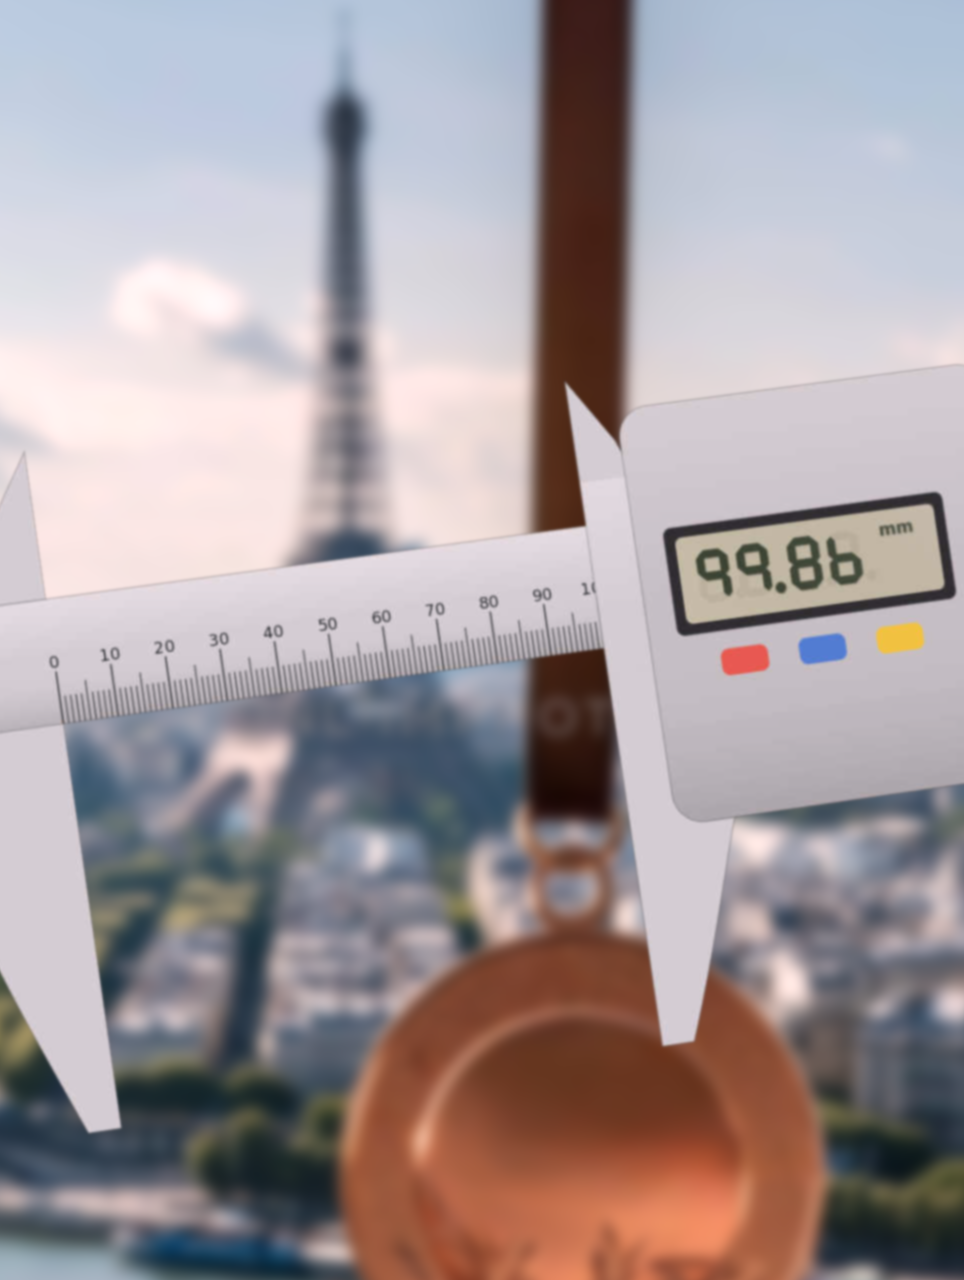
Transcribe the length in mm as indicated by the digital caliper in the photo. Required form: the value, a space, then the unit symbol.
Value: 99.86 mm
